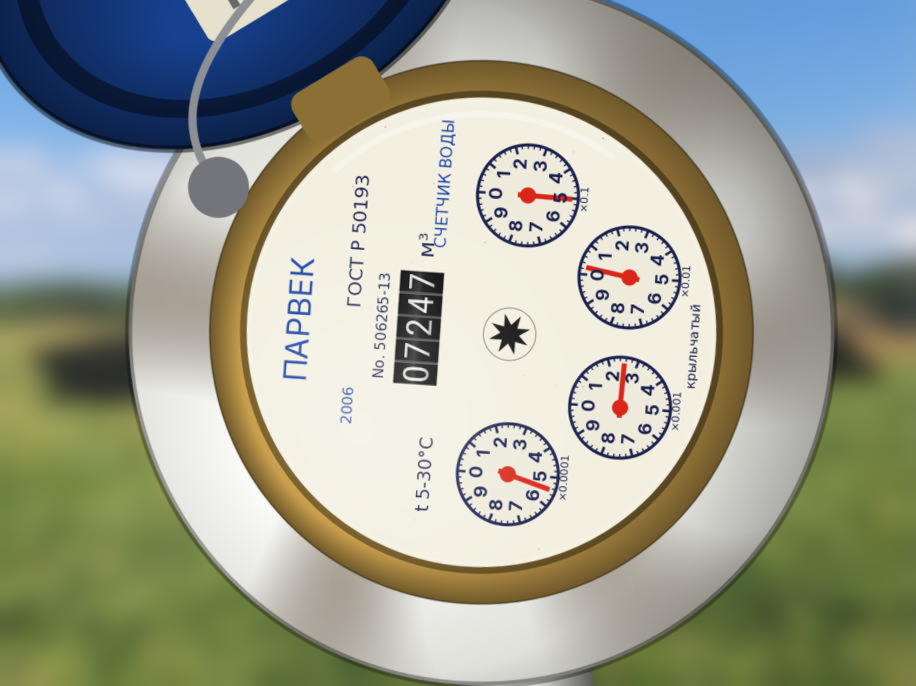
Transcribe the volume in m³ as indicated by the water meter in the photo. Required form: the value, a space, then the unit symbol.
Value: 7247.5025 m³
